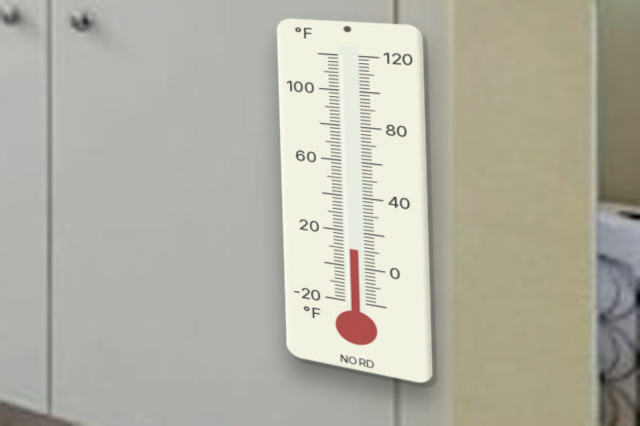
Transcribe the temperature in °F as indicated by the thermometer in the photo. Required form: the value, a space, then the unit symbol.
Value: 10 °F
